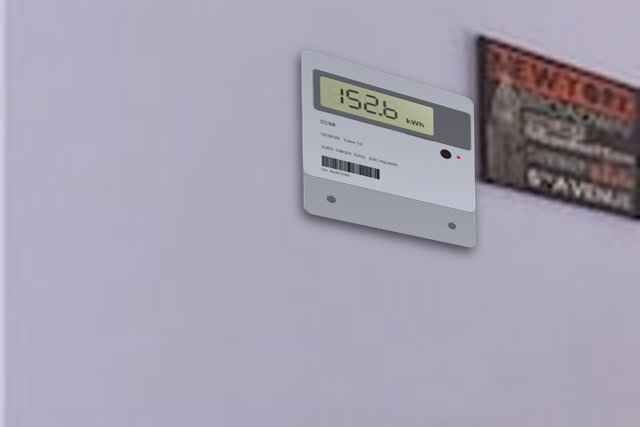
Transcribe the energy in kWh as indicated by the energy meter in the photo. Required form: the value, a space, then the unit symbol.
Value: 152.6 kWh
